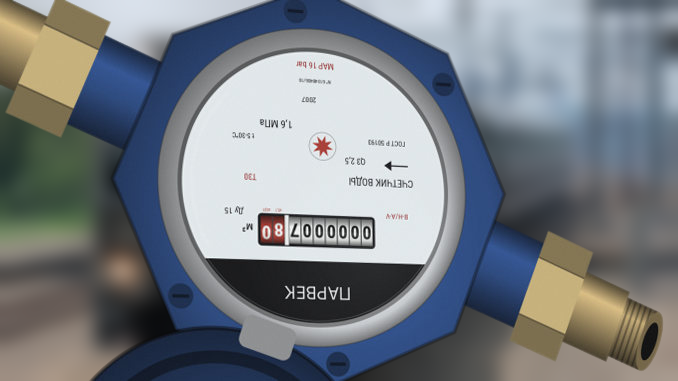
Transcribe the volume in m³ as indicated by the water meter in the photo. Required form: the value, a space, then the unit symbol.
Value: 7.80 m³
